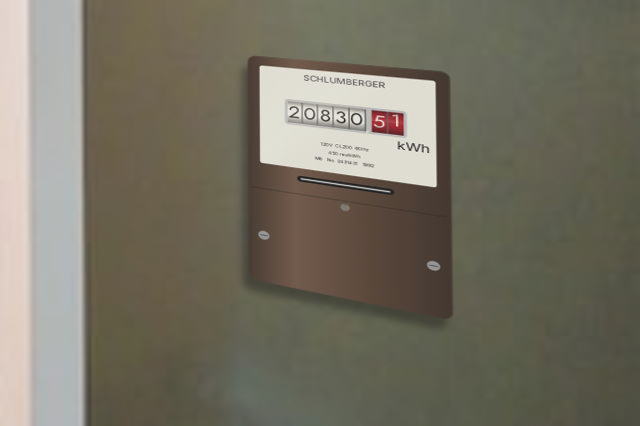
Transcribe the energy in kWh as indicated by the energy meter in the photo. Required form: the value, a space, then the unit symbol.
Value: 20830.51 kWh
